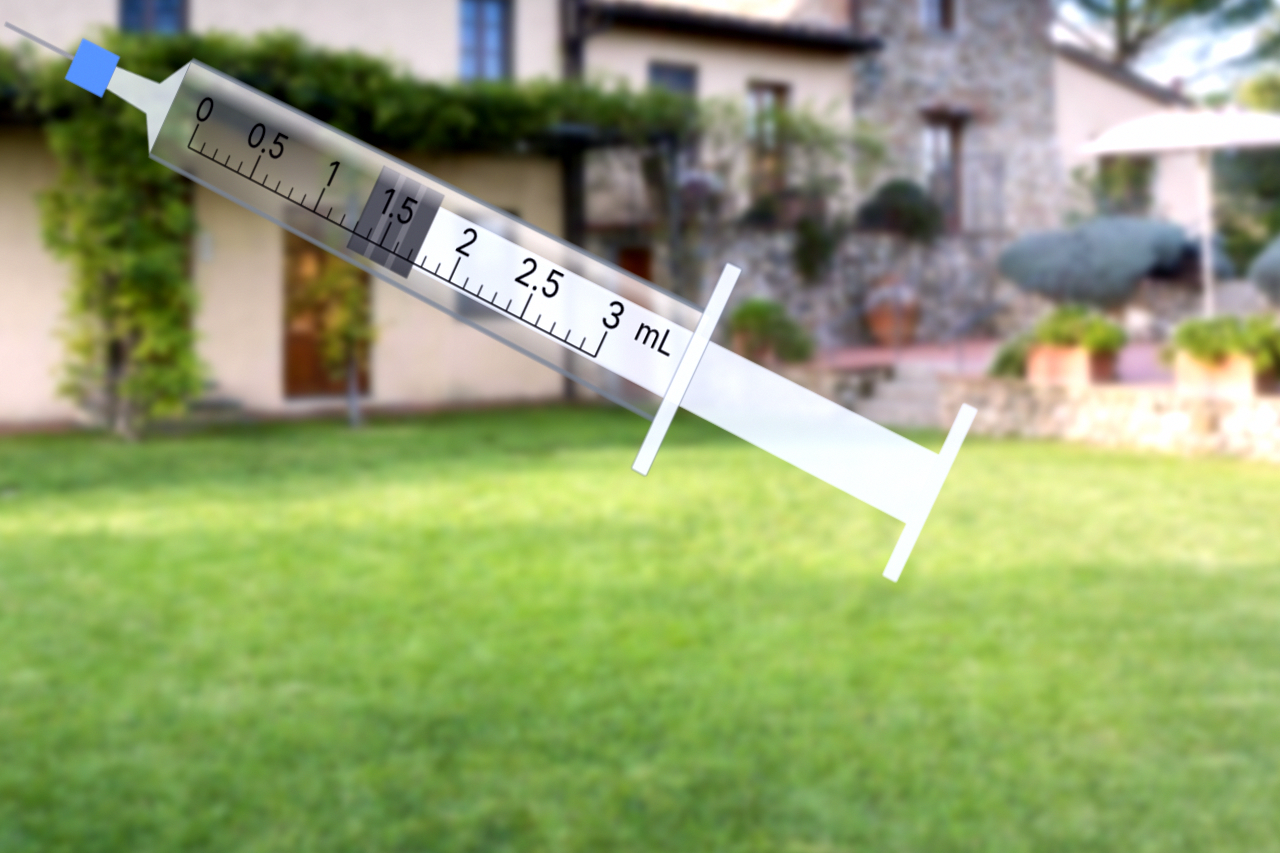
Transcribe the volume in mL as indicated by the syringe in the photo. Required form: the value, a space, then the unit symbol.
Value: 1.3 mL
